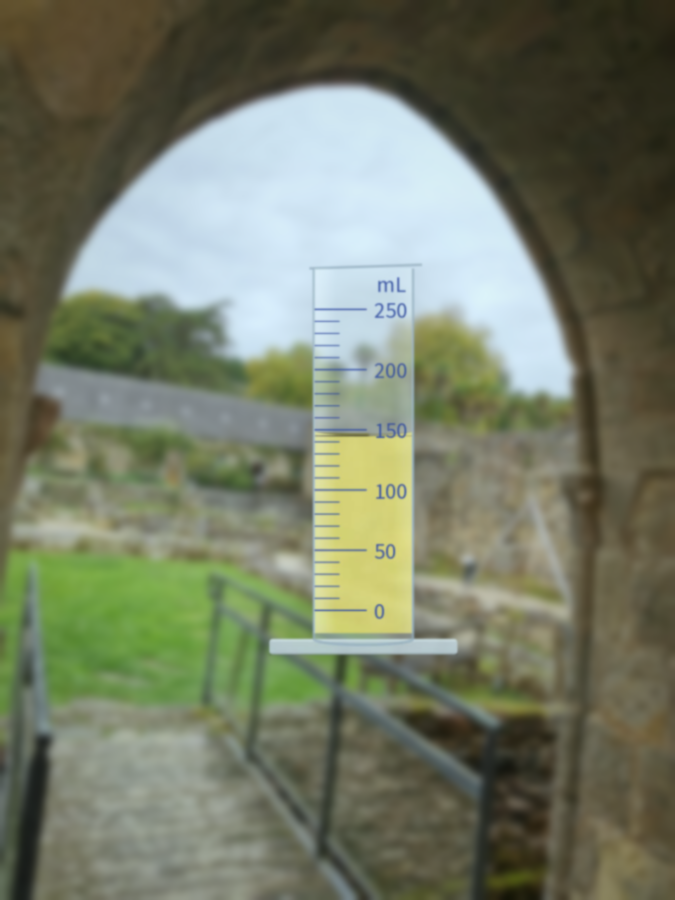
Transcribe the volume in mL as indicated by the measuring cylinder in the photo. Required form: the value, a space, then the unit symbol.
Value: 145 mL
